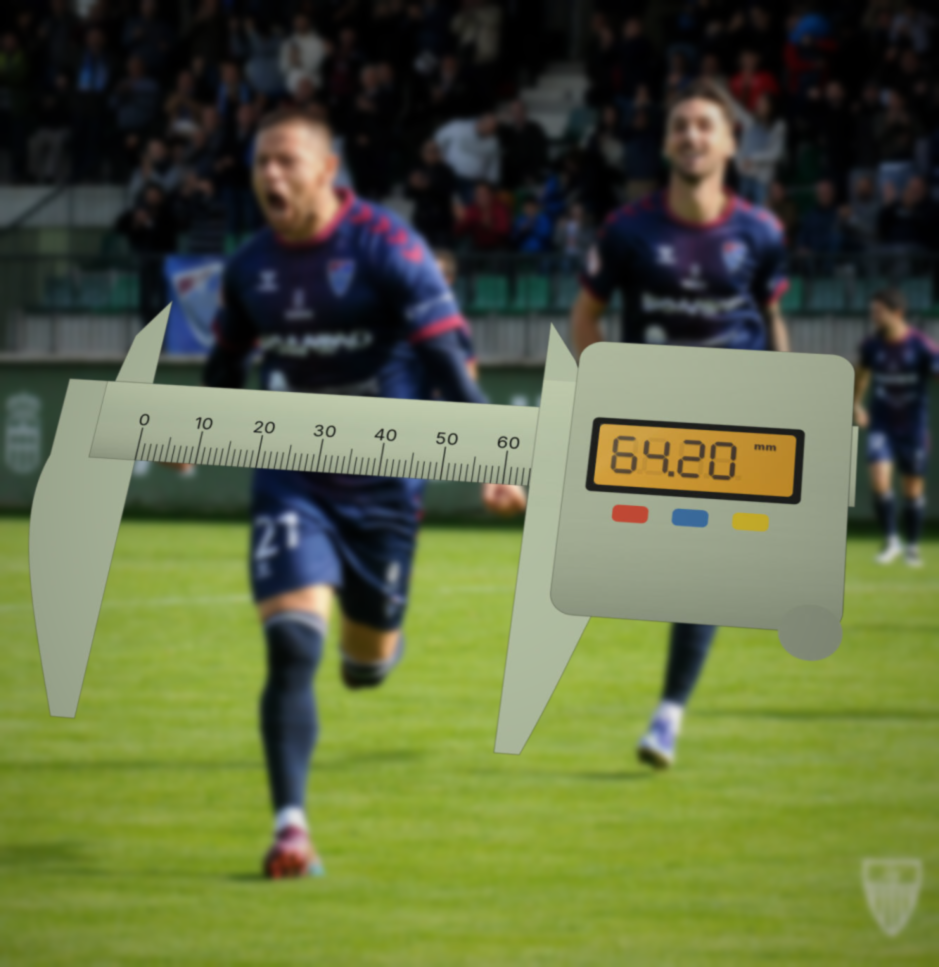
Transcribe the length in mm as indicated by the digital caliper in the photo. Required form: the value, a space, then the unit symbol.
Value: 64.20 mm
